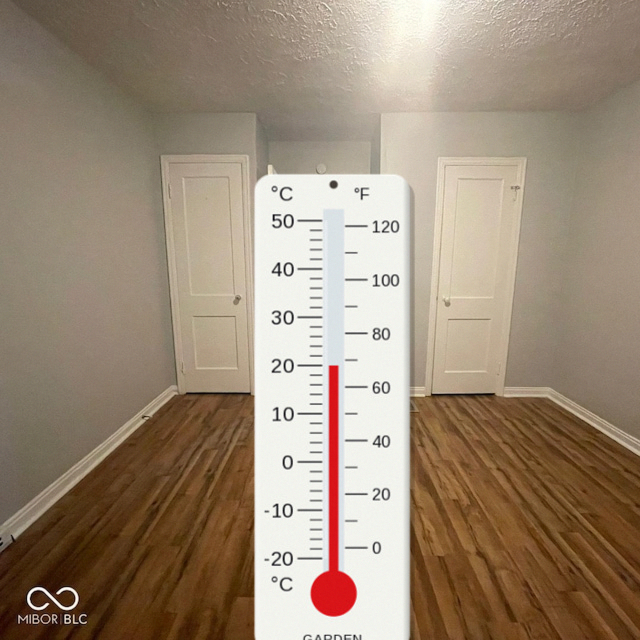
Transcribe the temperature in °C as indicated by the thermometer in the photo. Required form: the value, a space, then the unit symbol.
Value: 20 °C
